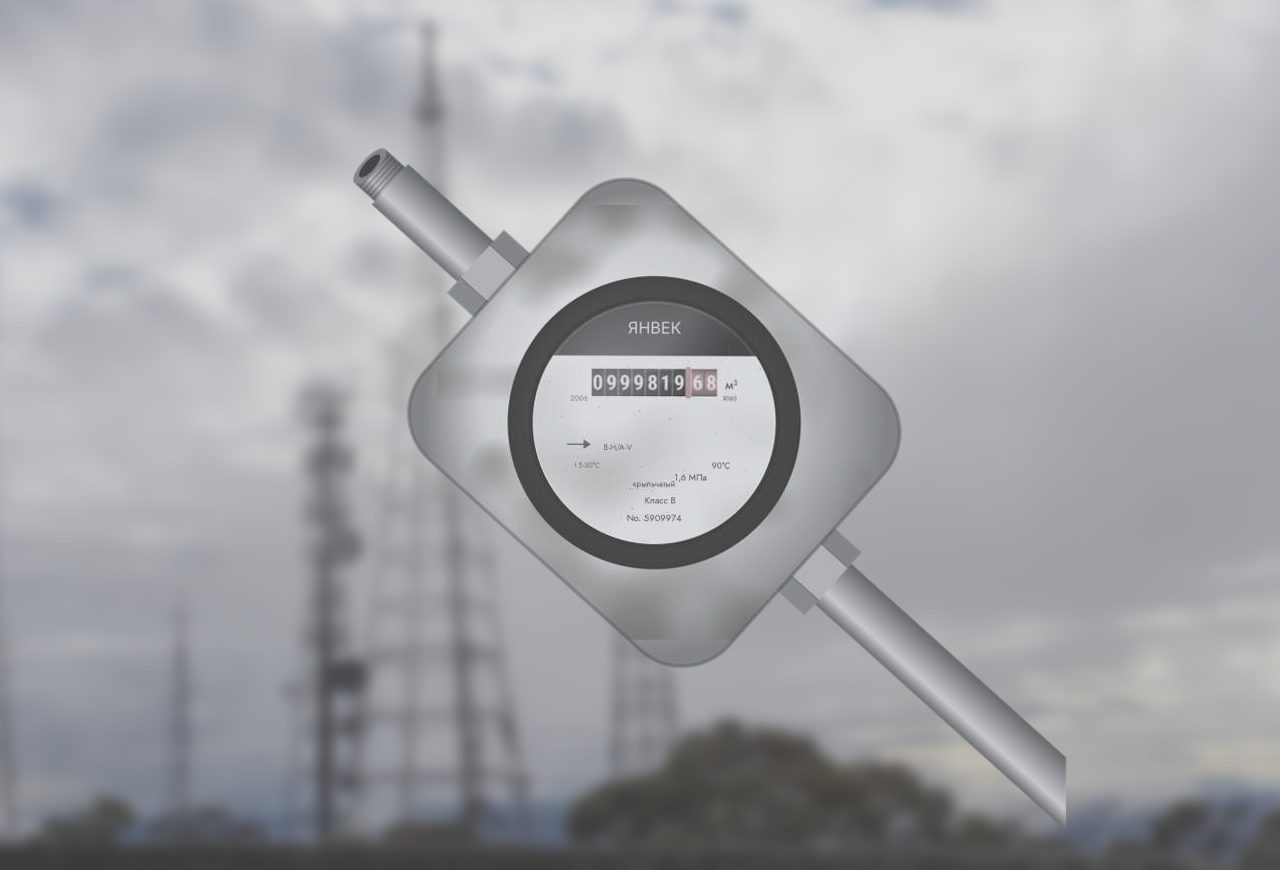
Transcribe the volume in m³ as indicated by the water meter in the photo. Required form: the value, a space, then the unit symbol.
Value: 999819.68 m³
